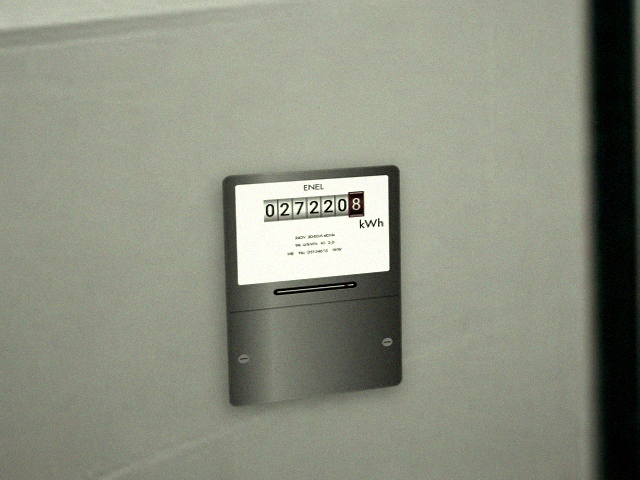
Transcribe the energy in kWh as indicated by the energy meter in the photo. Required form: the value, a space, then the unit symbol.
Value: 27220.8 kWh
